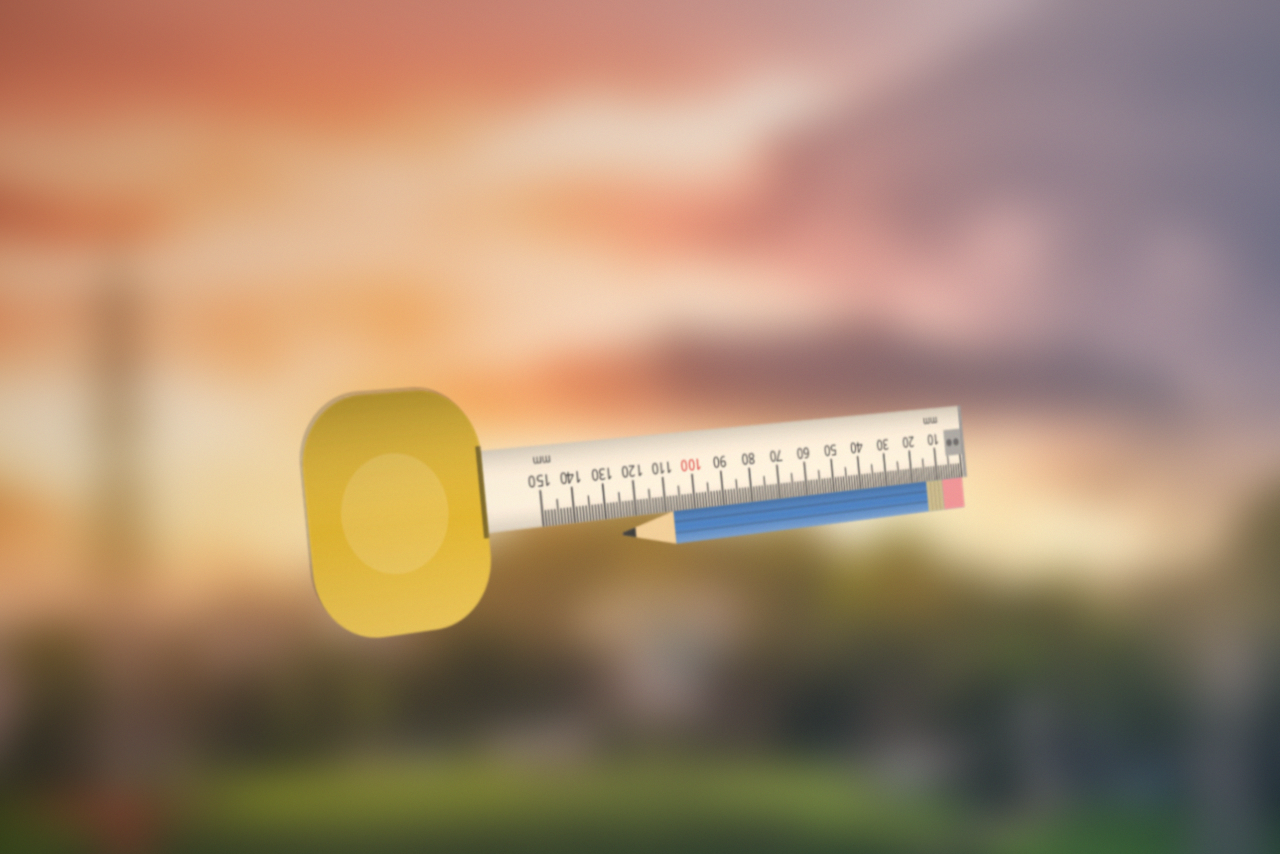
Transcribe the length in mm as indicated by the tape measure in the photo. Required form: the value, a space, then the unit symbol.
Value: 125 mm
